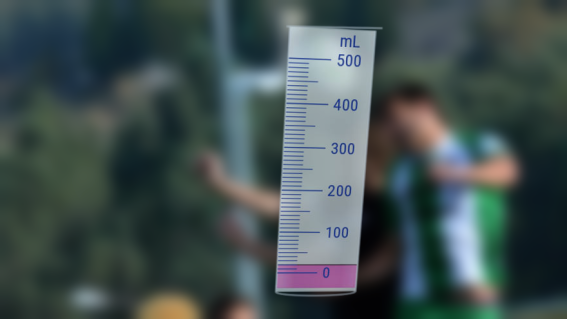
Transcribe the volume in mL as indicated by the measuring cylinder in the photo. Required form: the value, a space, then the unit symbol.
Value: 20 mL
